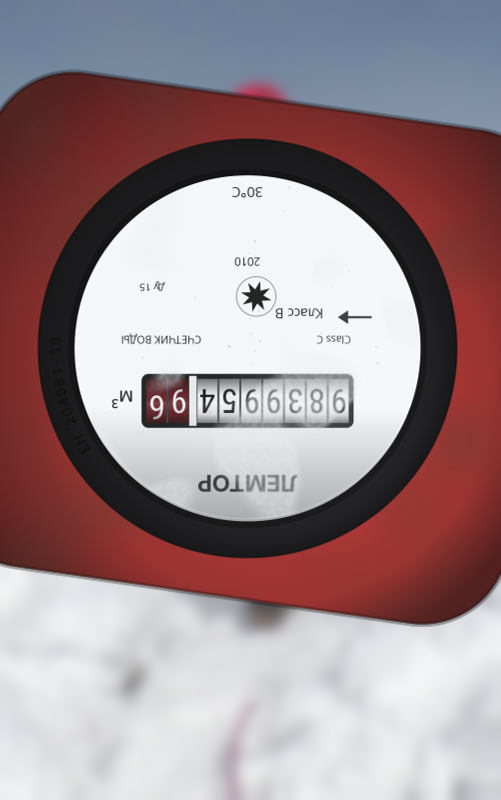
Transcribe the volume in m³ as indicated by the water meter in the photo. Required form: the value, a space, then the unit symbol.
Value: 9839954.96 m³
